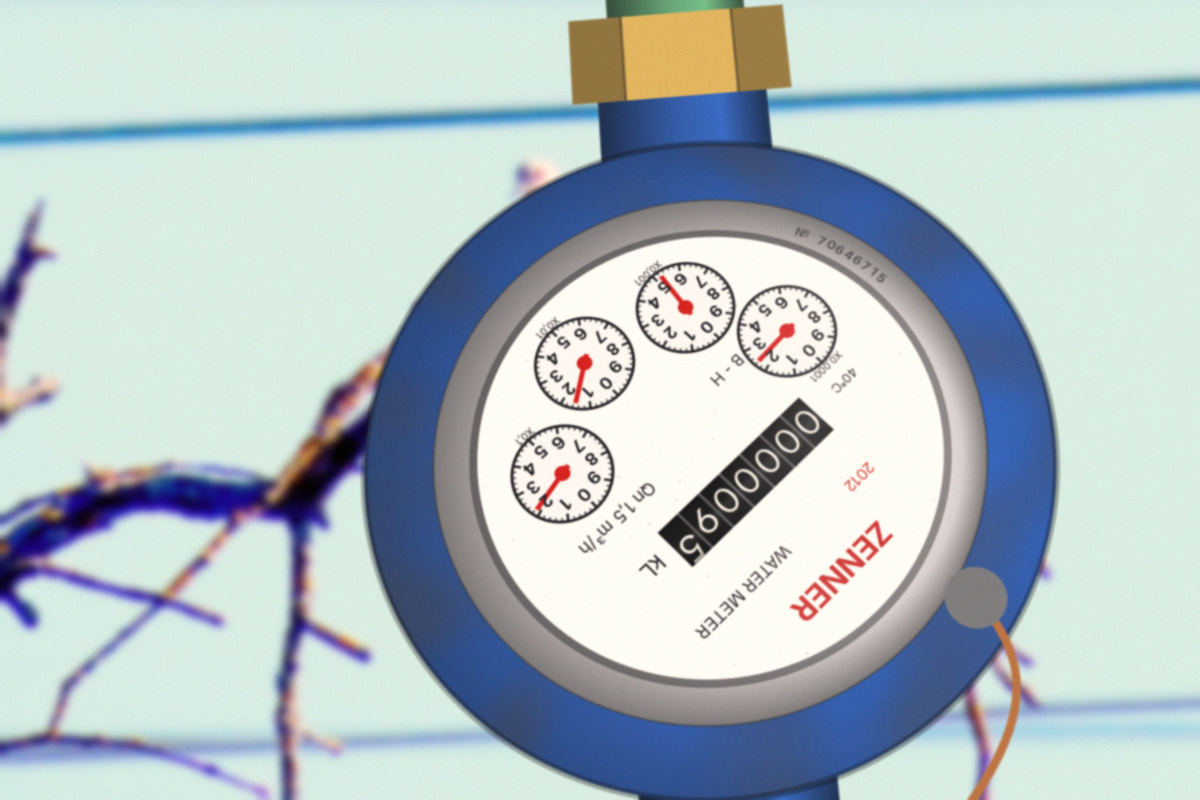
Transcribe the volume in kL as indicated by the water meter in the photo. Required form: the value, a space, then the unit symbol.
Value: 95.2152 kL
